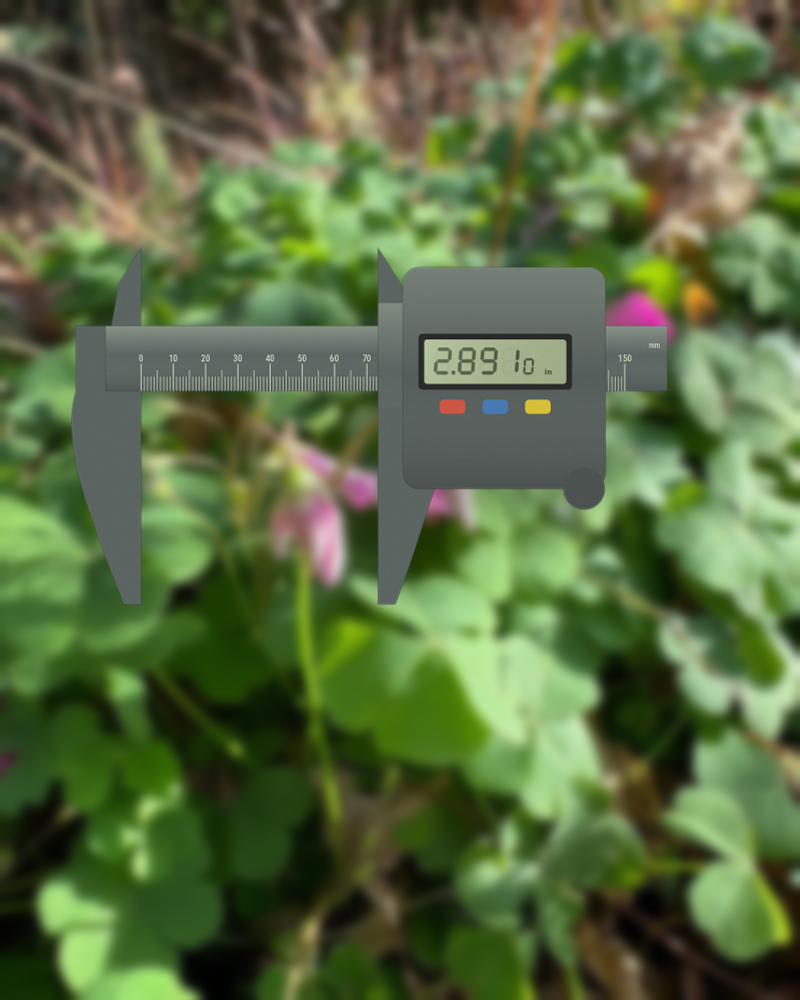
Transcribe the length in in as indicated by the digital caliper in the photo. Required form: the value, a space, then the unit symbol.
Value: 2.8910 in
